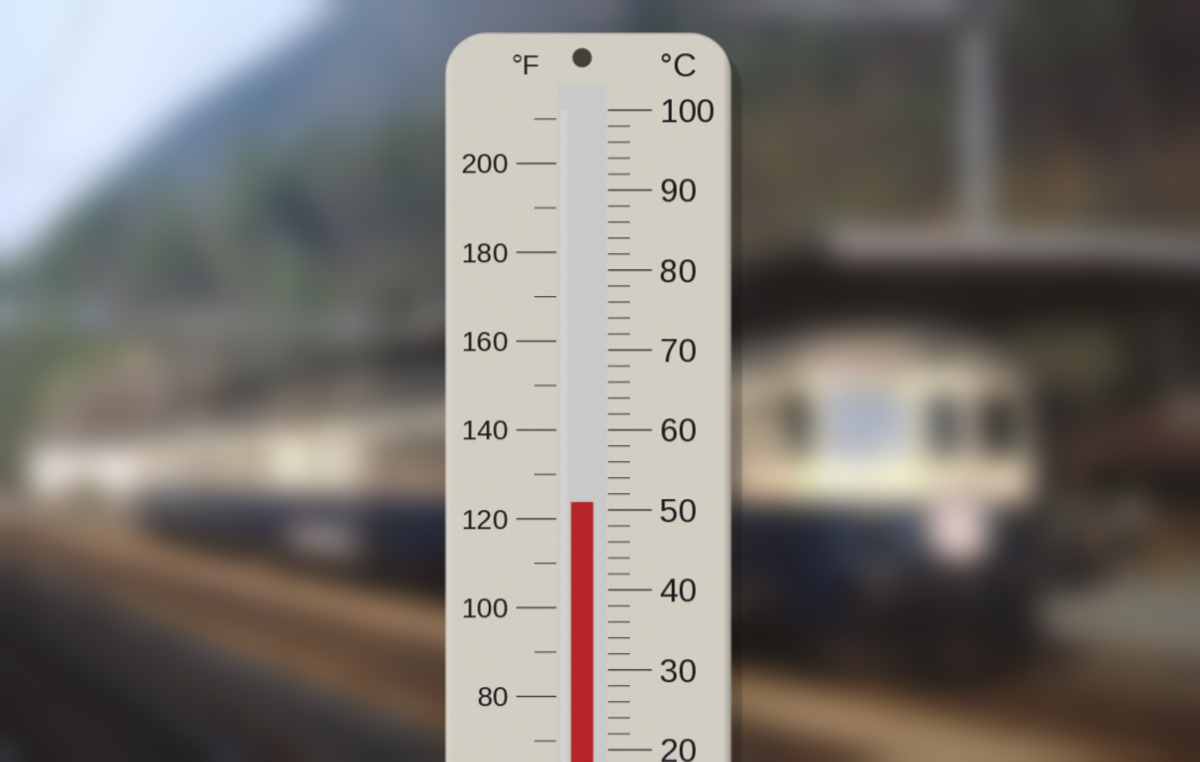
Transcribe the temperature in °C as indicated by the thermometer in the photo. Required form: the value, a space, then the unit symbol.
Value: 51 °C
